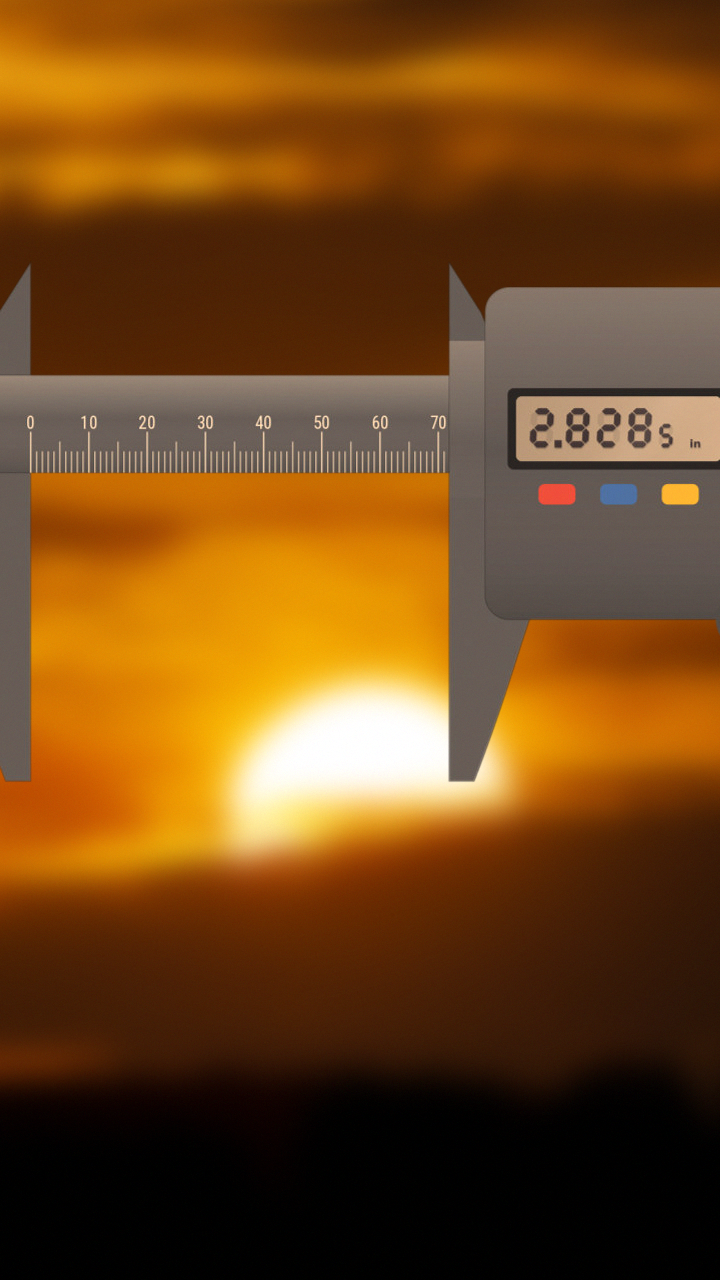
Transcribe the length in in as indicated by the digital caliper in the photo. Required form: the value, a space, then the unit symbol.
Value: 2.8285 in
